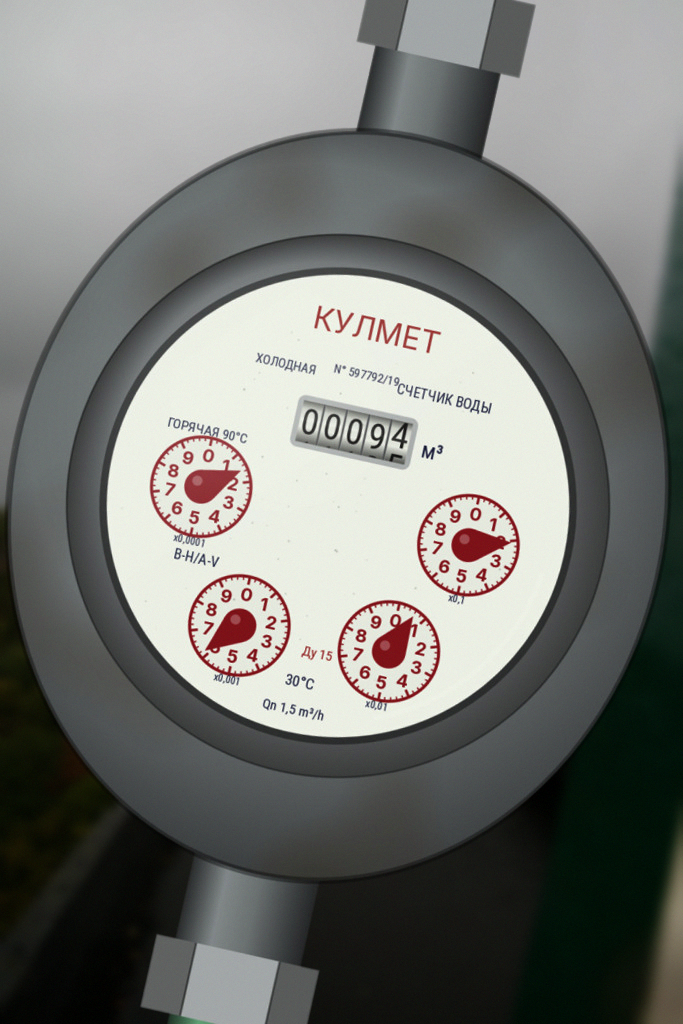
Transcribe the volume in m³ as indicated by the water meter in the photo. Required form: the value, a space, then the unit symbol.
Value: 94.2061 m³
